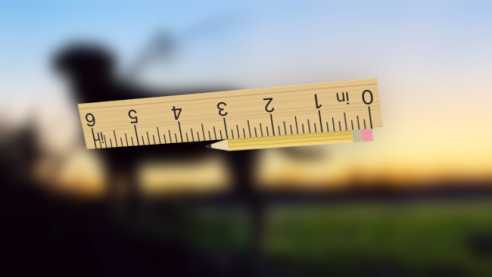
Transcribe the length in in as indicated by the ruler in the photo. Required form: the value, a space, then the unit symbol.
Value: 3.5 in
